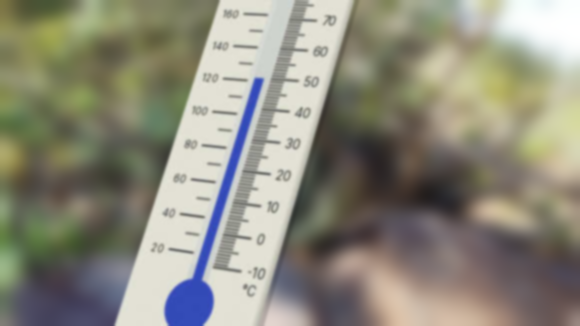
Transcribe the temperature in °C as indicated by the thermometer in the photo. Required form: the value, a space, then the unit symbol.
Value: 50 °C
